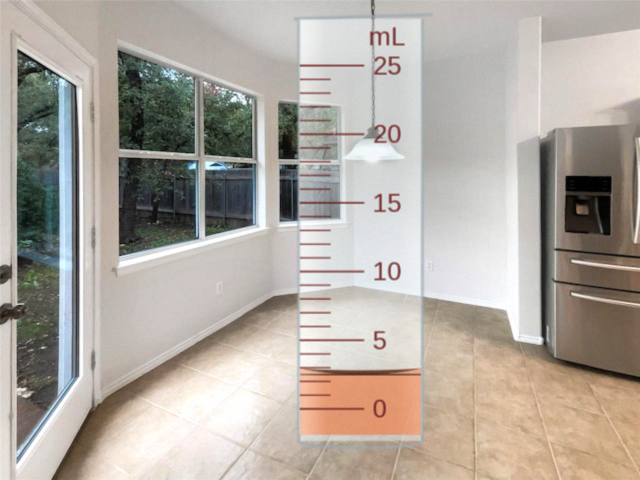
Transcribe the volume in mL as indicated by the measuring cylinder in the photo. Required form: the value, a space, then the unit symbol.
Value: 2.5 mL
